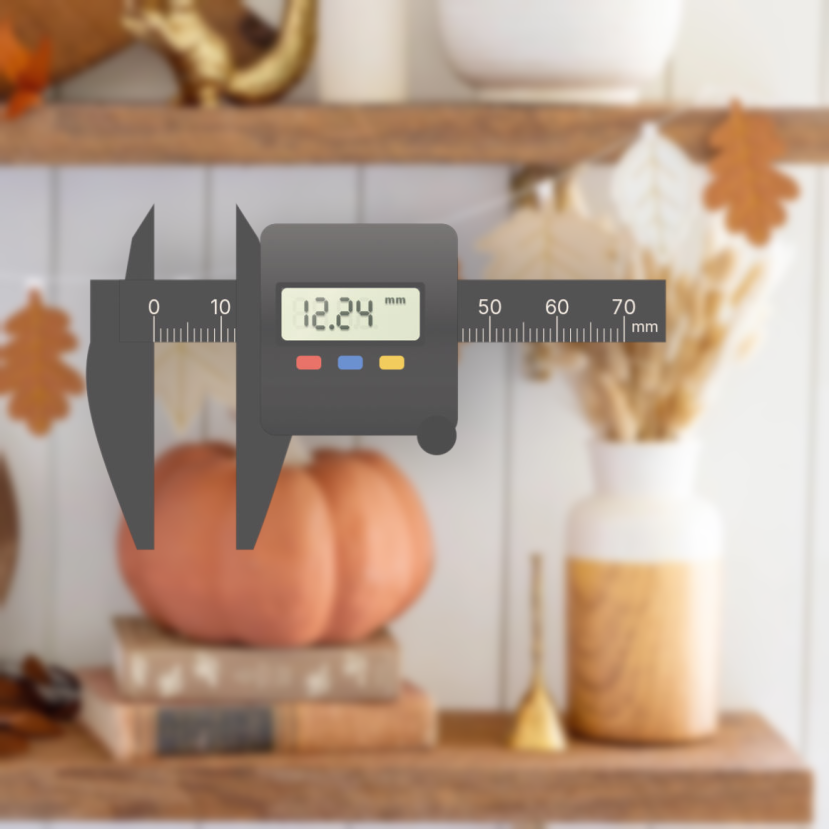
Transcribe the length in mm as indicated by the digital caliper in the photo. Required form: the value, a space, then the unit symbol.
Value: 12.24 mm
